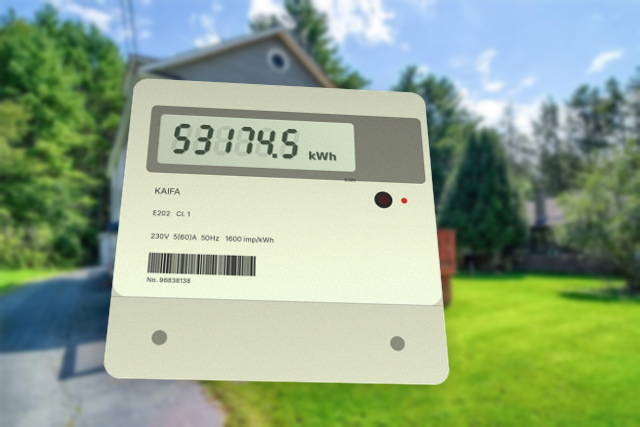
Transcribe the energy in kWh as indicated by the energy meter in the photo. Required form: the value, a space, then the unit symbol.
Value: 53174.5 kWh
